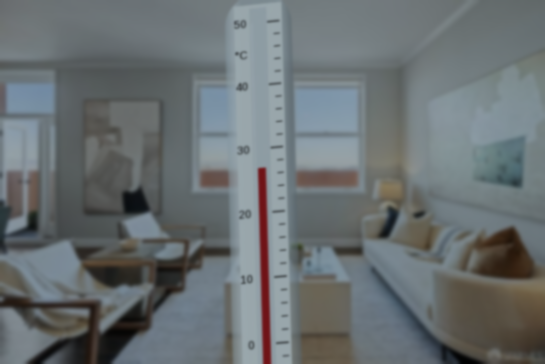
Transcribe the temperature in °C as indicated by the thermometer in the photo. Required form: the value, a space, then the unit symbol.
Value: 27 °C
